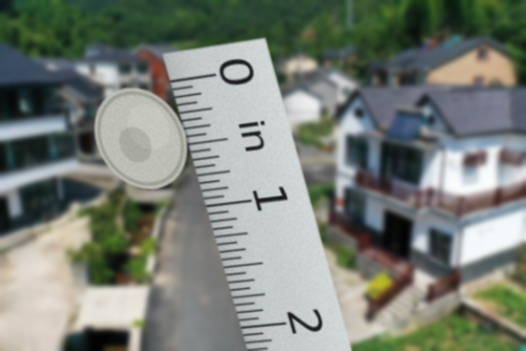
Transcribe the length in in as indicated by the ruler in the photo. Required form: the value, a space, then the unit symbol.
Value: 0.8125 in
